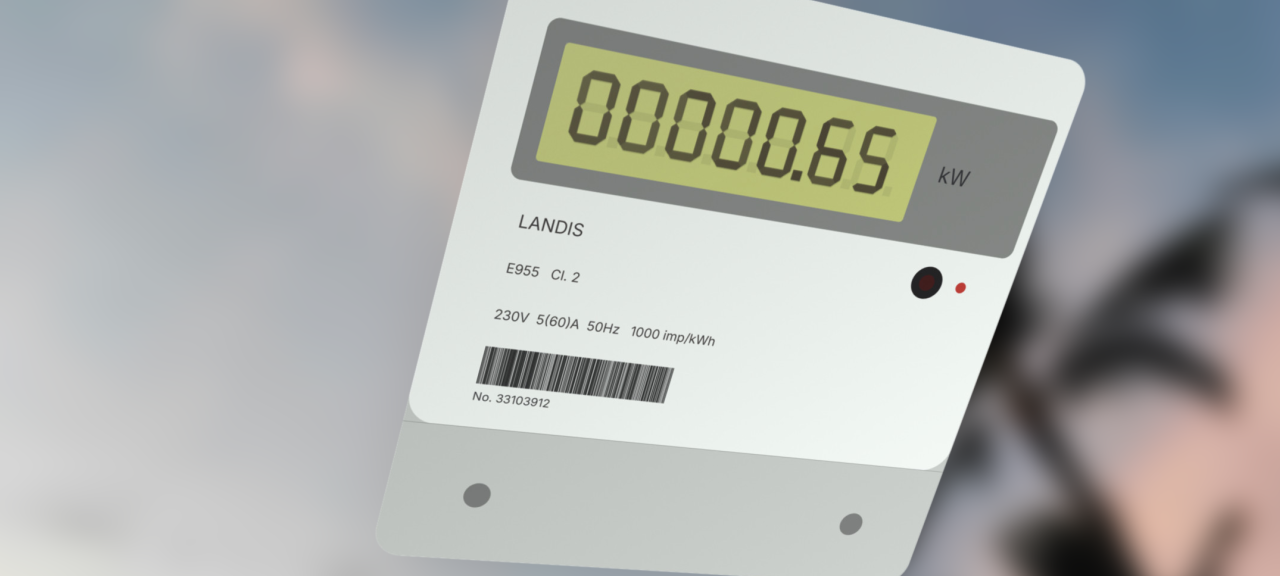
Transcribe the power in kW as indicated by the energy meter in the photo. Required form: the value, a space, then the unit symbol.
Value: 0.65 kW
